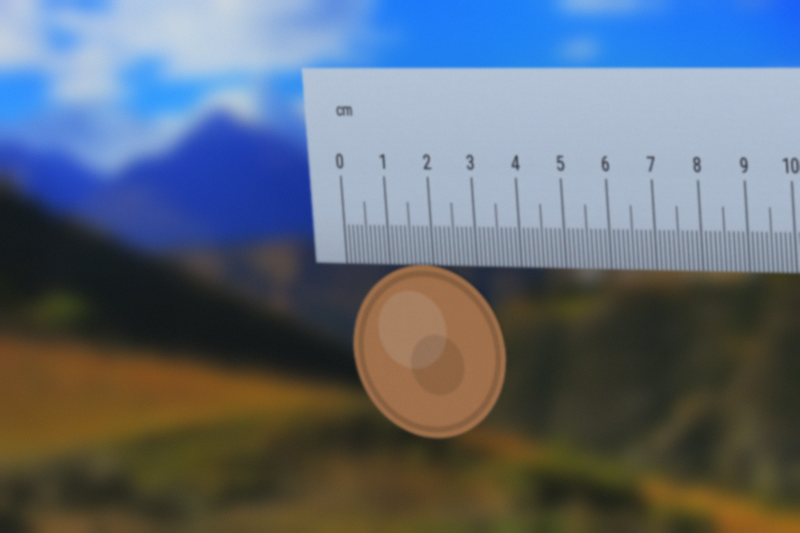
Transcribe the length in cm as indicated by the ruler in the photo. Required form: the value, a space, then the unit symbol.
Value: 3.5 cm
